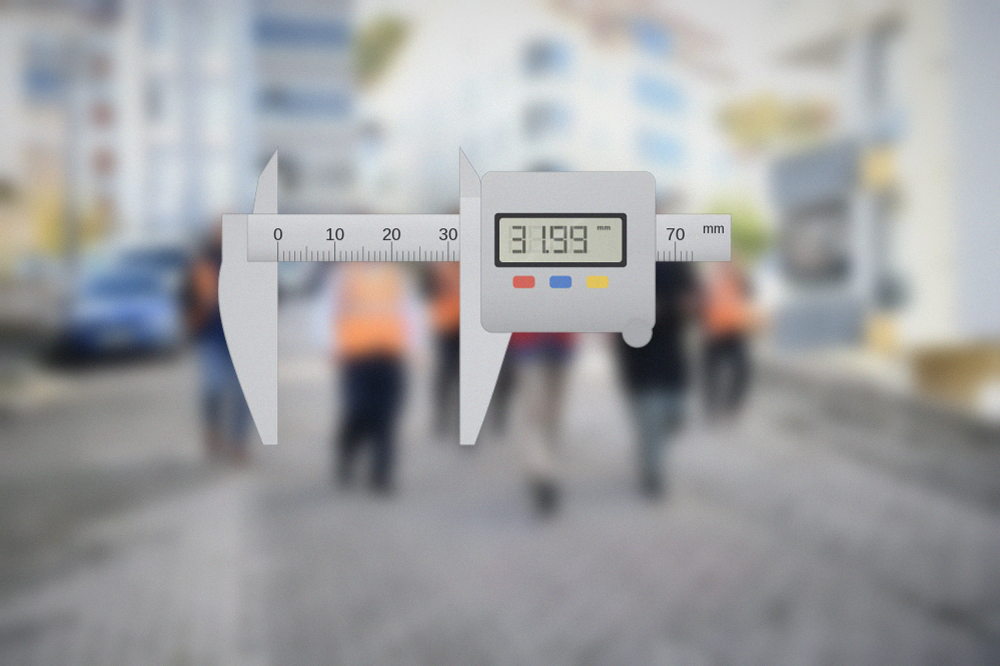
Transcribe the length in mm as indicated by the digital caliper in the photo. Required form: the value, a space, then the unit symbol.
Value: 31.99 mm
